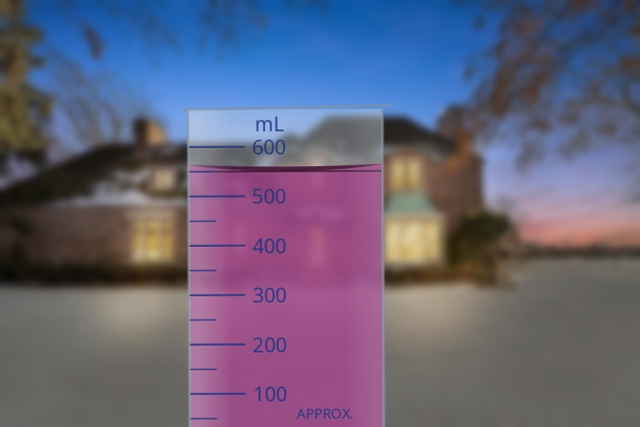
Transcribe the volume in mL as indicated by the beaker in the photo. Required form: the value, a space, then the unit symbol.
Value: 550 mL
